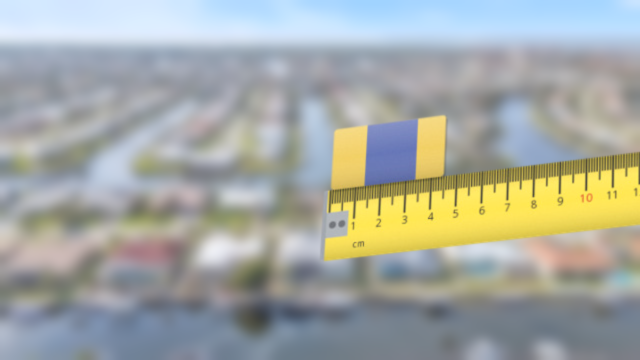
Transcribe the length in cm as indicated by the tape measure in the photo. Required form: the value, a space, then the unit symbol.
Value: 4.5 cm
